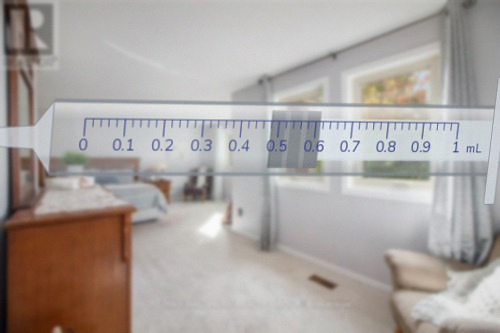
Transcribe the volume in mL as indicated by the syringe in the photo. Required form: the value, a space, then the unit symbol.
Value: 0.48 mL
